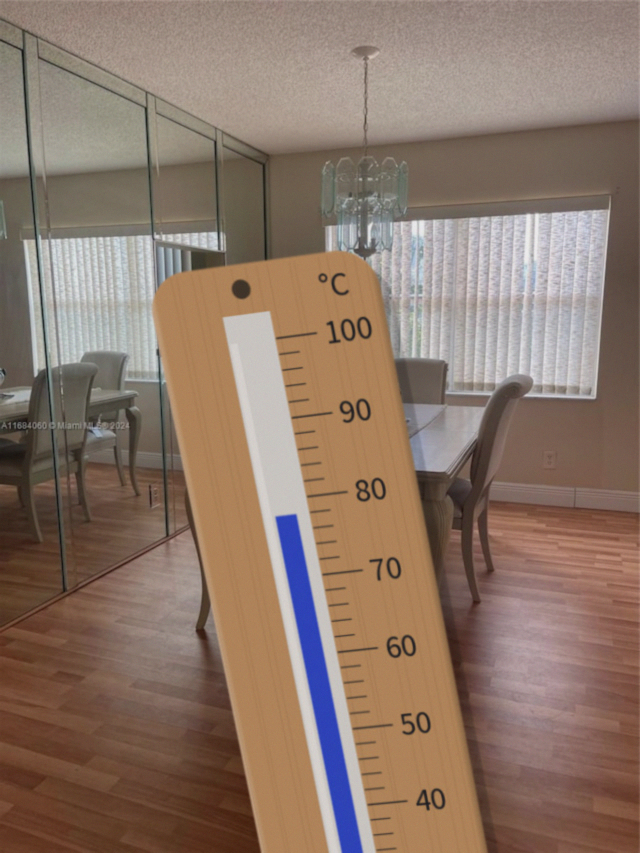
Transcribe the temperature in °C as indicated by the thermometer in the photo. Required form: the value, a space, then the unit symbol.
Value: 78 °C
